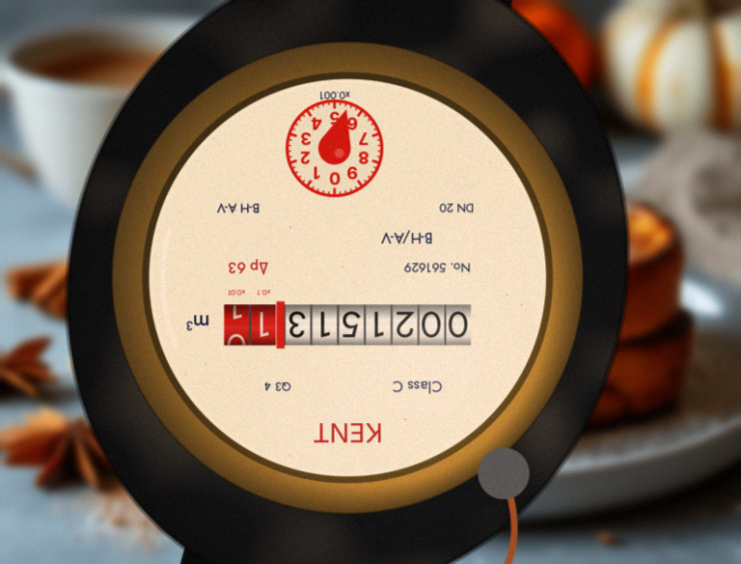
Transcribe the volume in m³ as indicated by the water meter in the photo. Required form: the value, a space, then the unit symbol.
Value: 21513.105 m³
